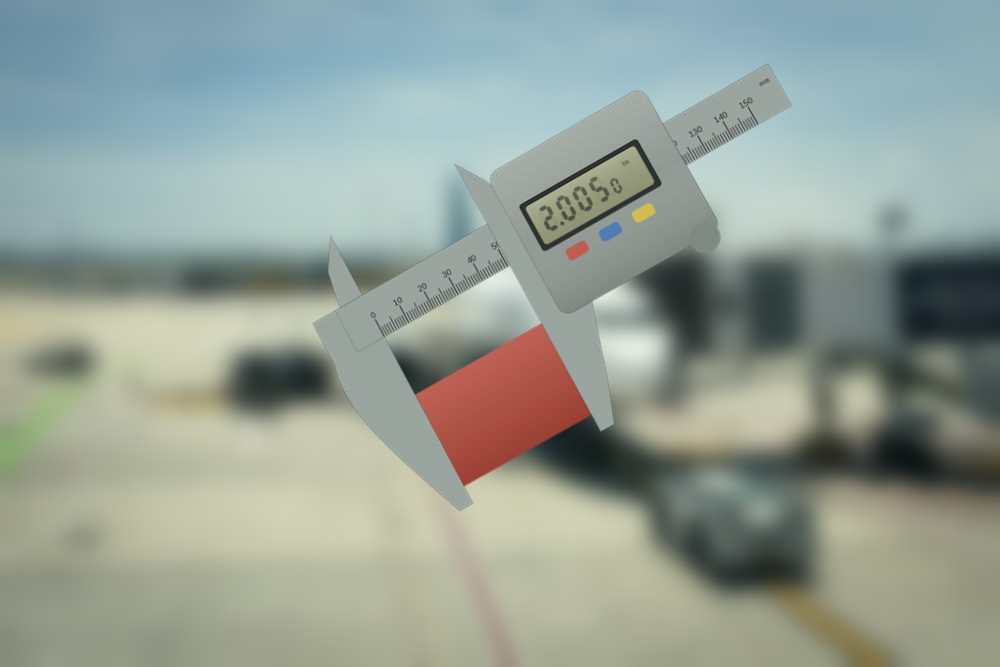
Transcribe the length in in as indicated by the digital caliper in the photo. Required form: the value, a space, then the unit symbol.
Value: 2.0050 in
